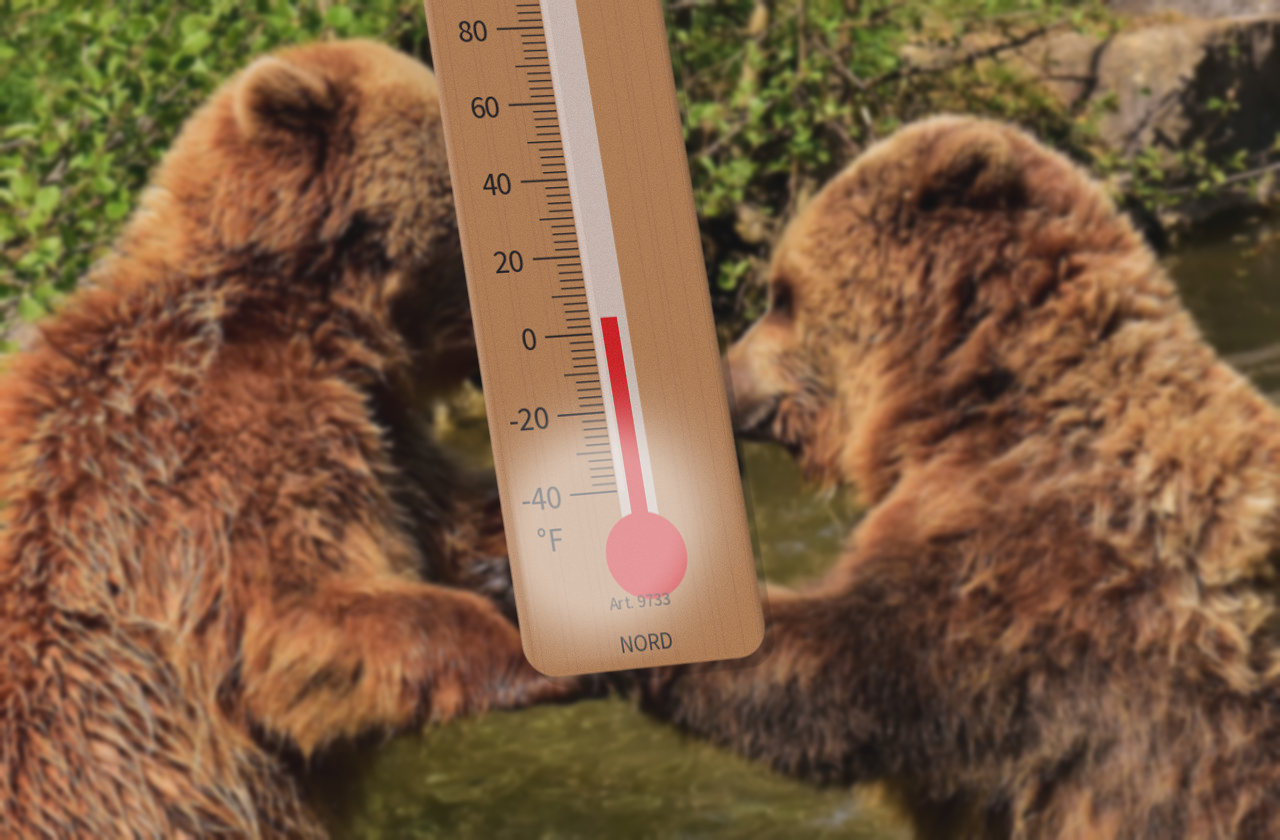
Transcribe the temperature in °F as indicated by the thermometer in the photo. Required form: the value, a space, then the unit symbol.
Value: 4 °F
